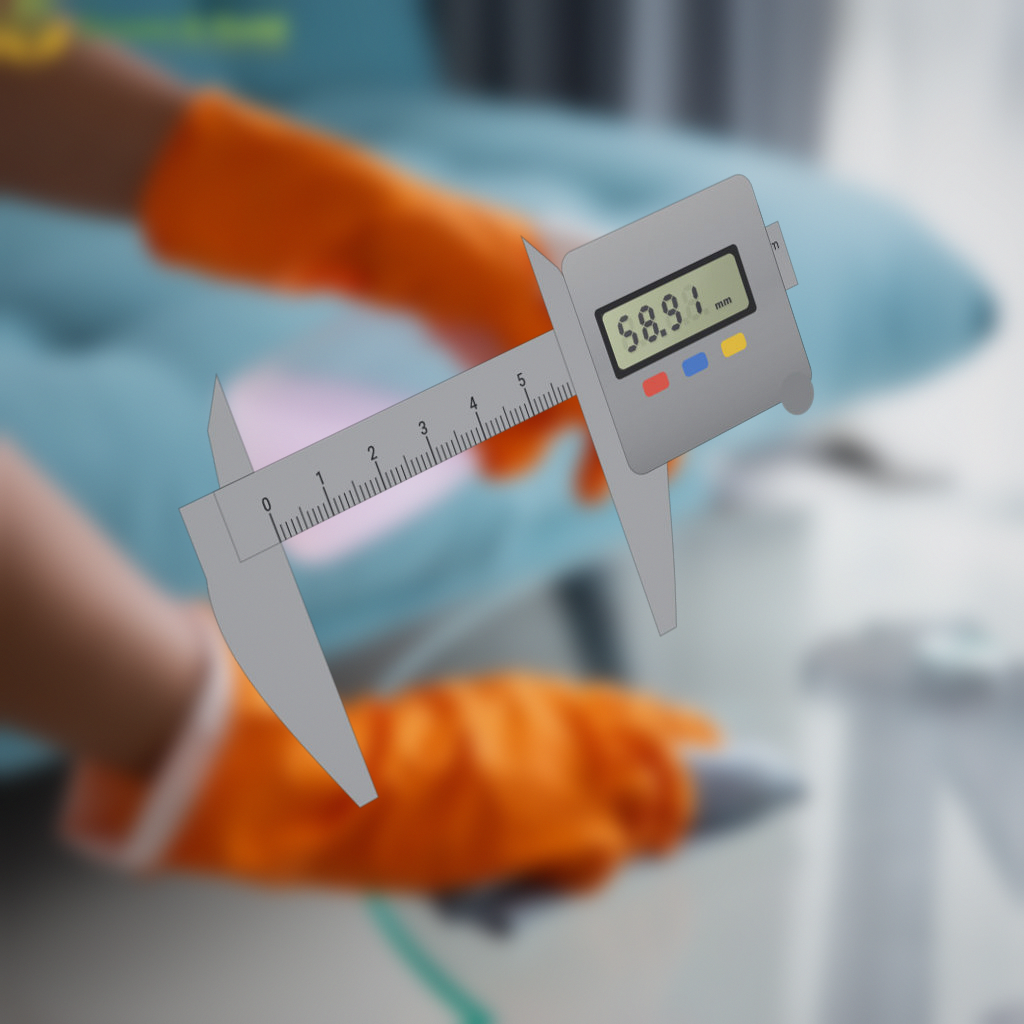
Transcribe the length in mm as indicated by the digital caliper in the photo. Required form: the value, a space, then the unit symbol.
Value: 58.91 mm
